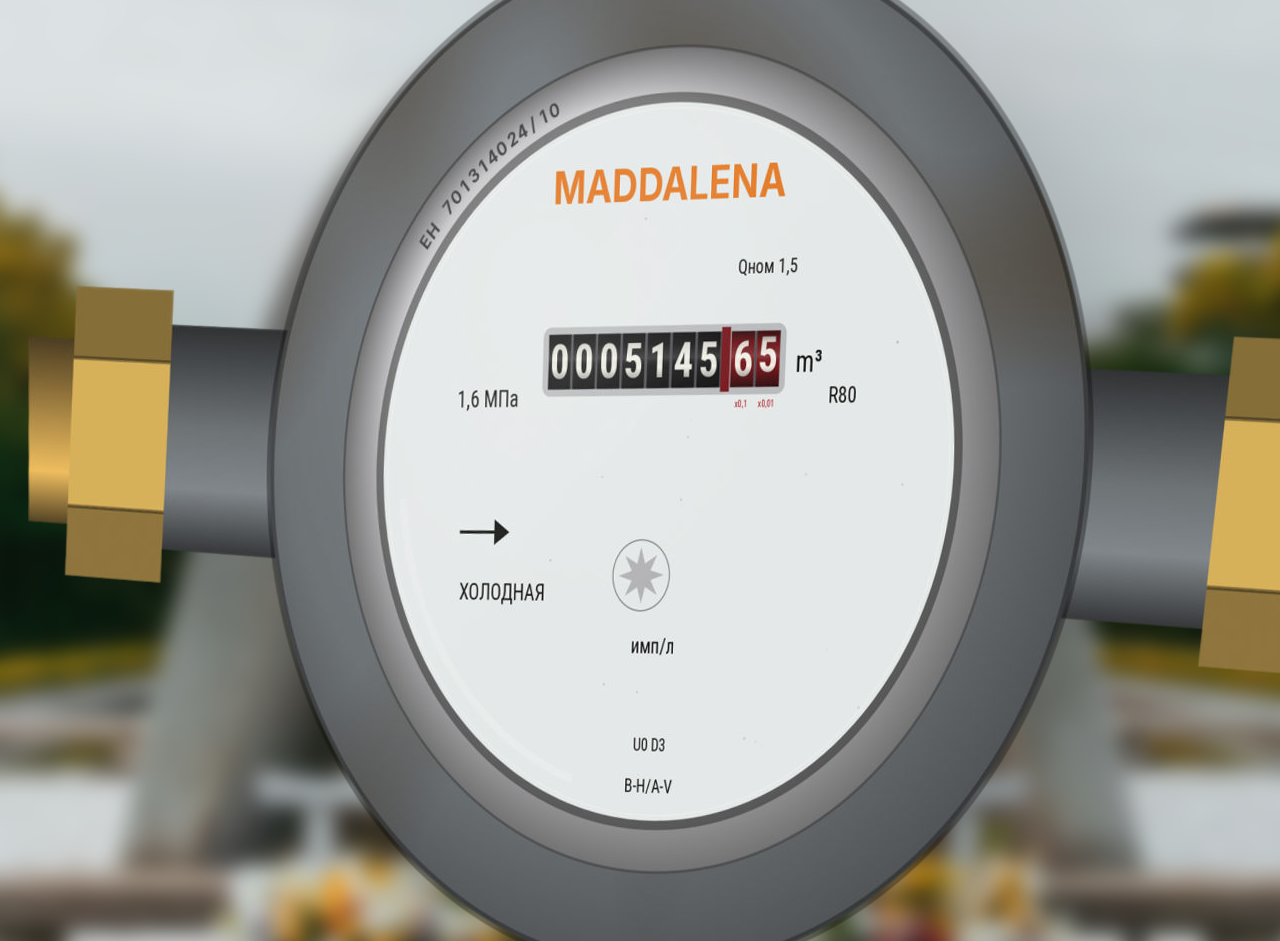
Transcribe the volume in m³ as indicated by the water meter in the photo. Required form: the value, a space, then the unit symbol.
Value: 5145.65 m³
